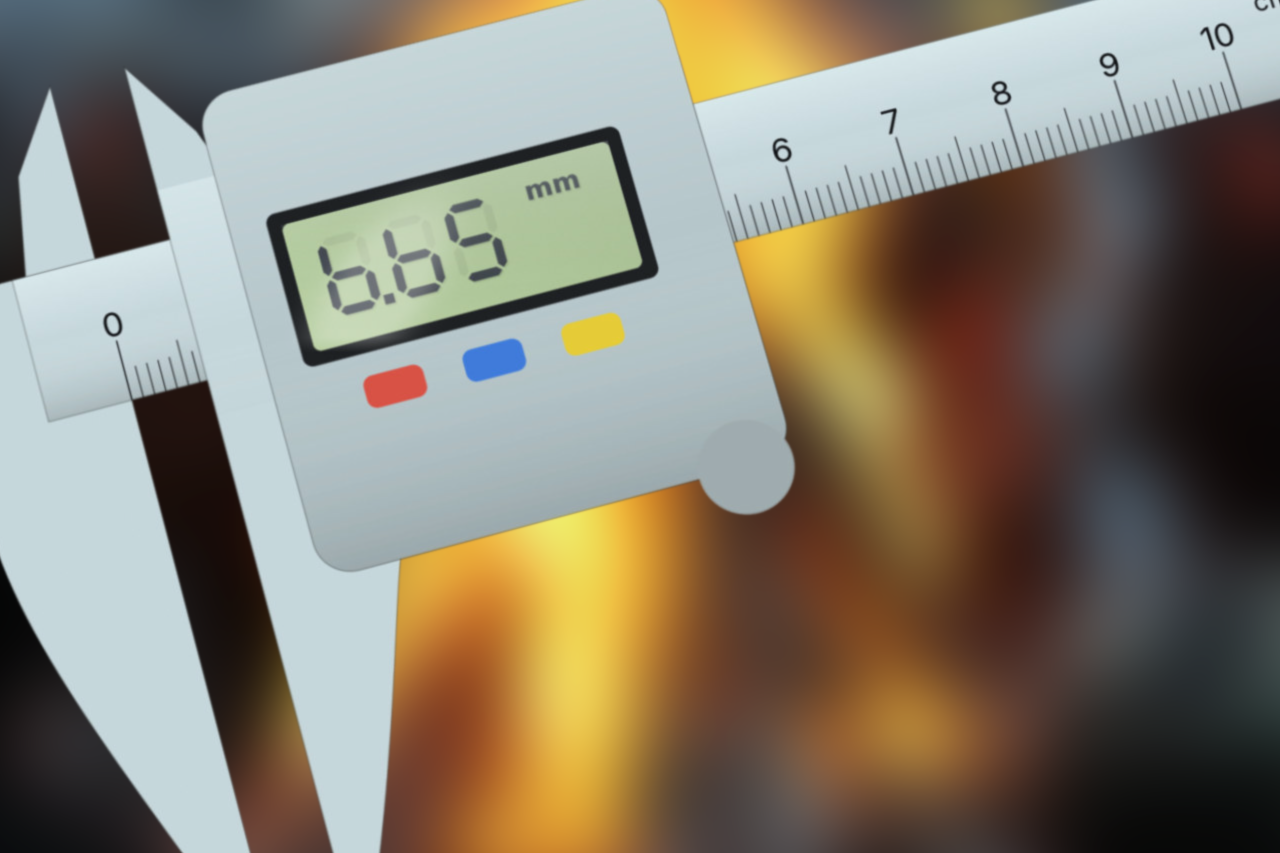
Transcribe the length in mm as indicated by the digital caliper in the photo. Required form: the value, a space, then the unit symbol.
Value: 6.65 mm
